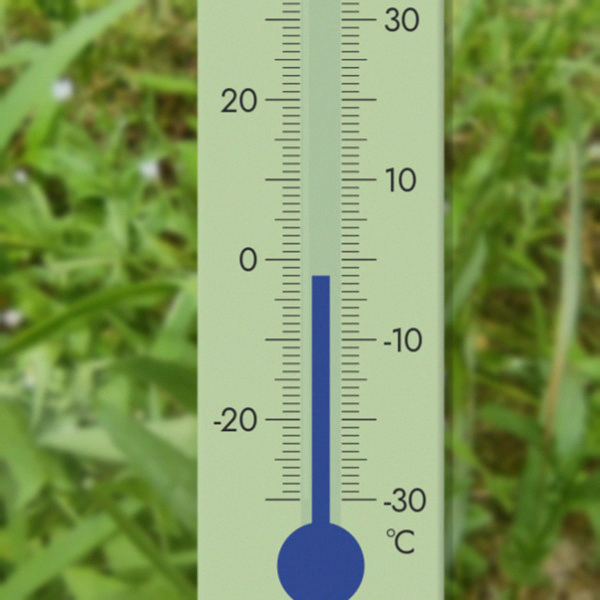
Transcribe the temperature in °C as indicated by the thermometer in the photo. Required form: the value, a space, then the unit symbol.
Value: -2 °C
